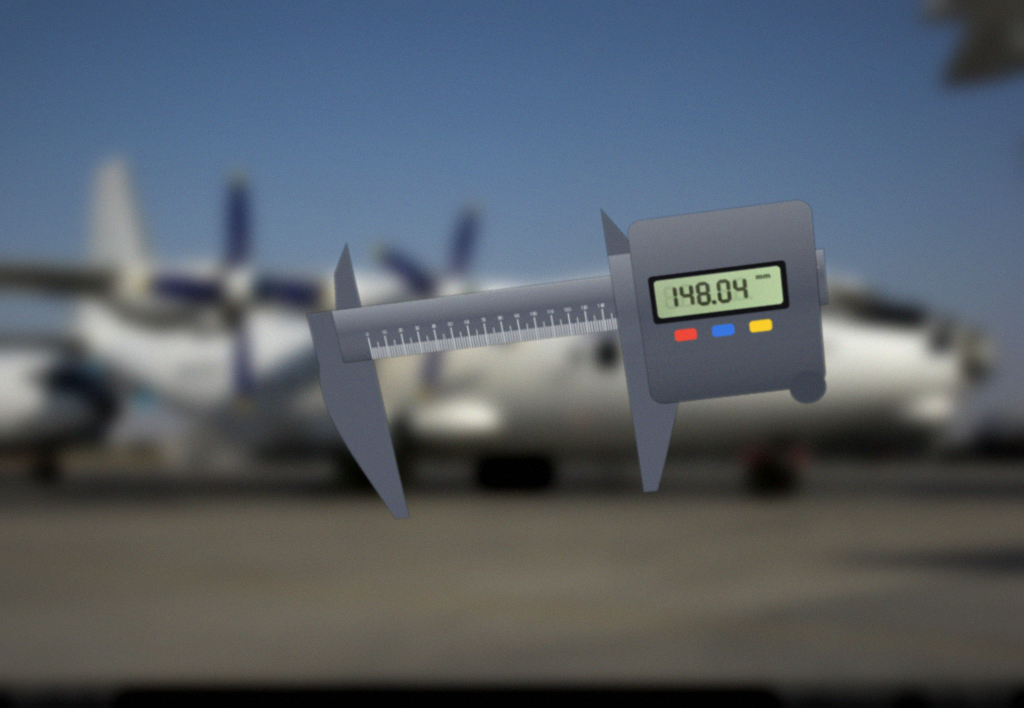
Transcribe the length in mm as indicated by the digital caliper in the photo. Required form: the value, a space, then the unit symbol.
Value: 148.04 mm
